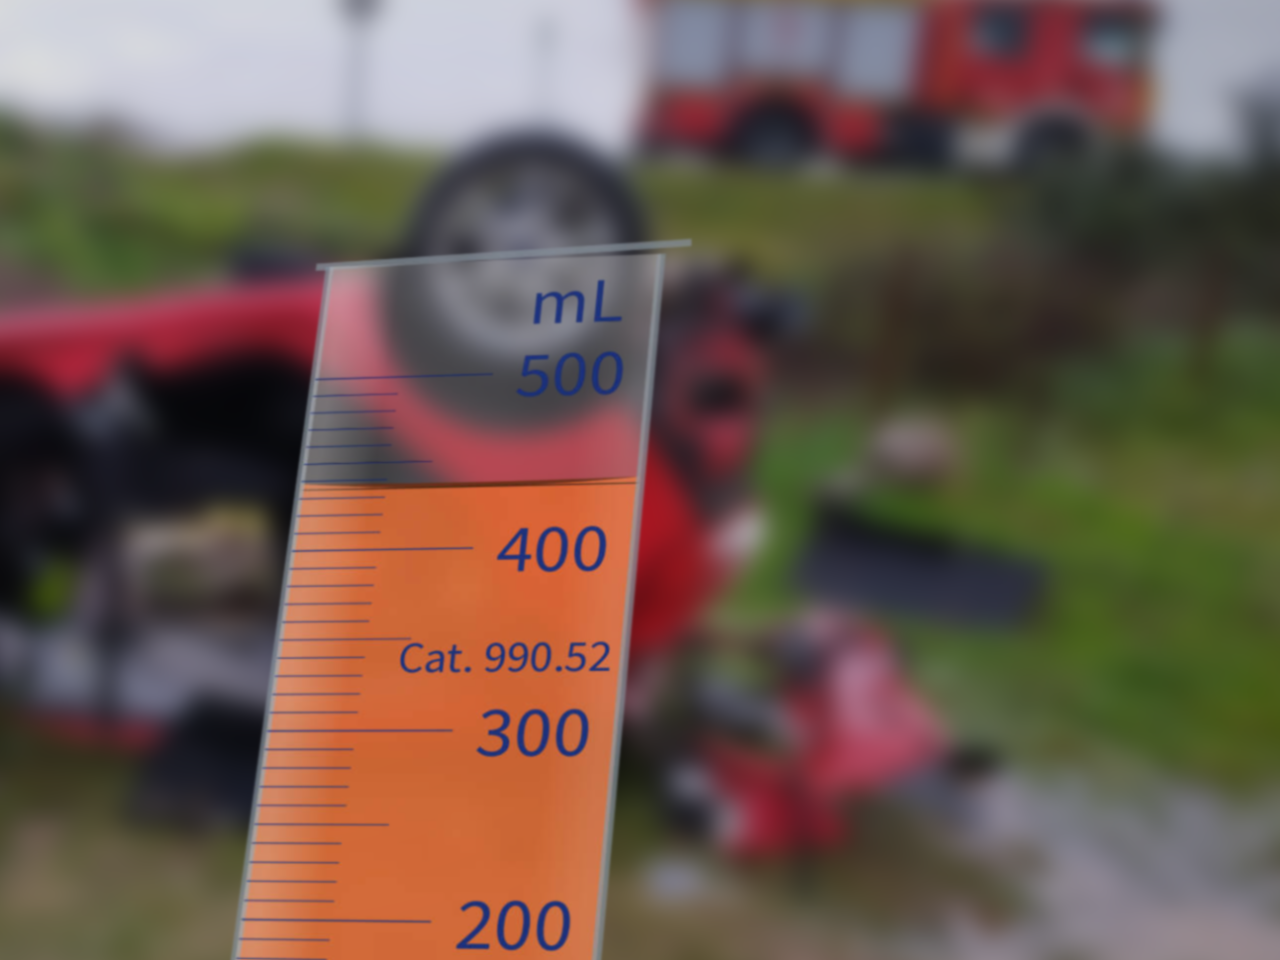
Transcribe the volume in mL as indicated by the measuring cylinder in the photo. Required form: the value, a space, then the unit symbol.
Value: 435 mL
